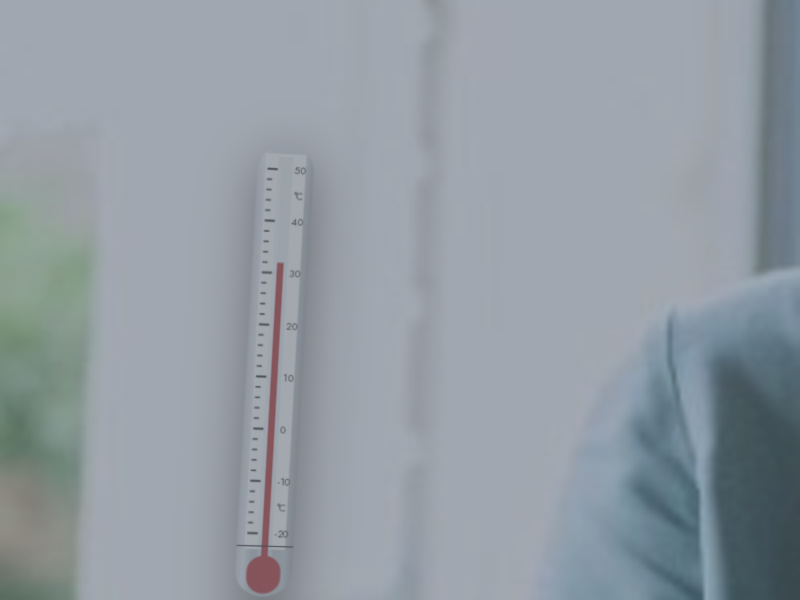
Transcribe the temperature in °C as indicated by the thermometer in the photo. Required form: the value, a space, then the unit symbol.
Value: 32 °C
